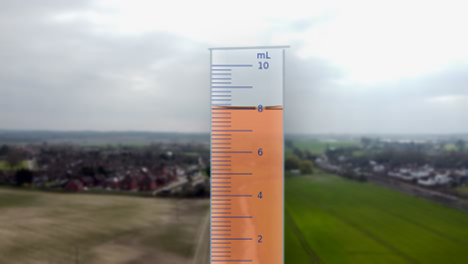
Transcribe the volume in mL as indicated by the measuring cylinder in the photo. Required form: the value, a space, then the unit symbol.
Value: 8 mL
